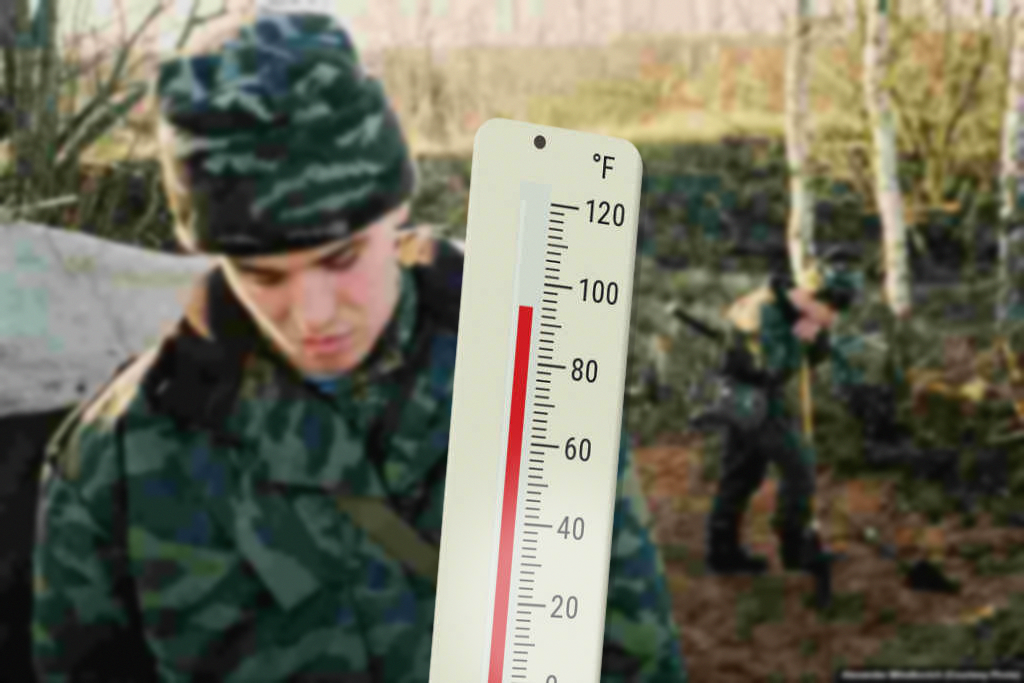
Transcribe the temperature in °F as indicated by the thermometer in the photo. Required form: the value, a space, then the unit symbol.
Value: 94 °F
